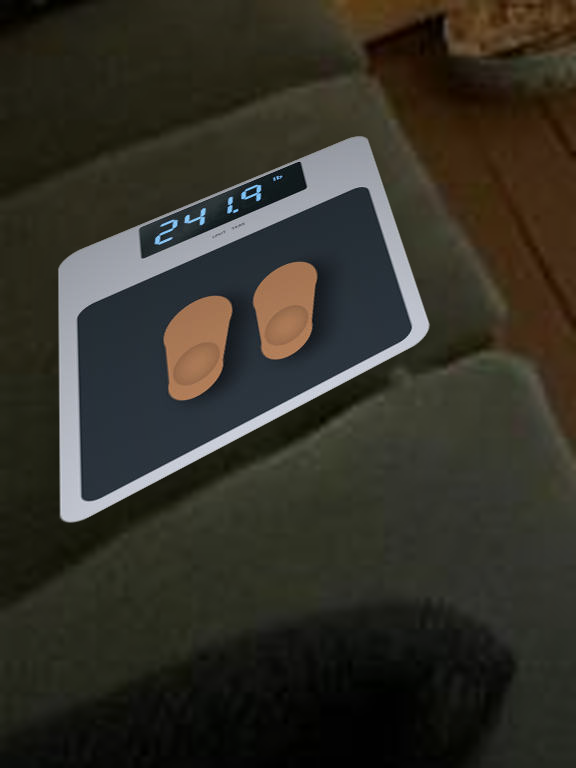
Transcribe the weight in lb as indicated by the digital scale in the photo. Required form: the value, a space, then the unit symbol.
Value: 241.9 lb
